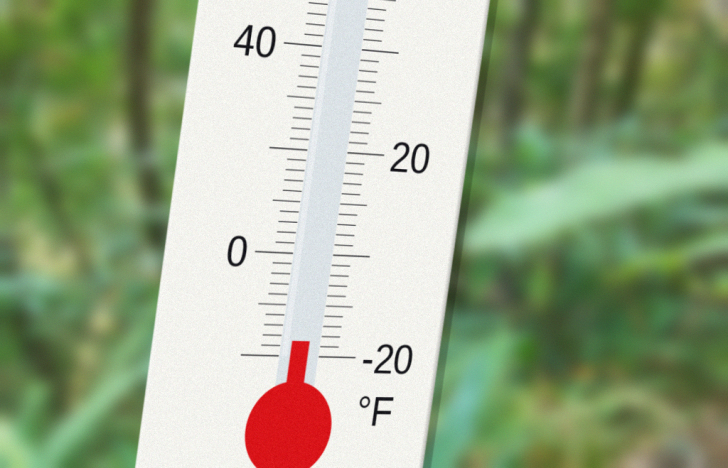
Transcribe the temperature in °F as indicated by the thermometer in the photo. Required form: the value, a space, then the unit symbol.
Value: -17 °F
